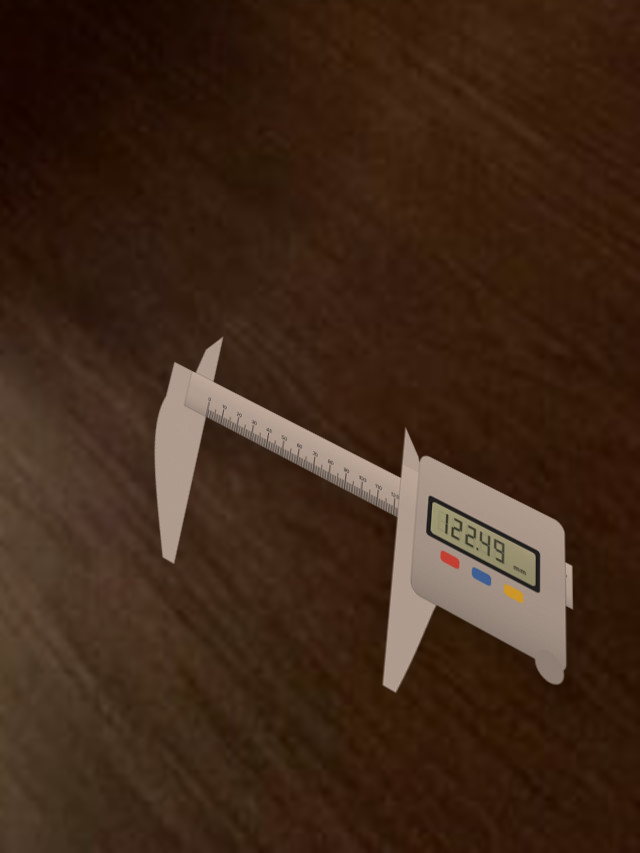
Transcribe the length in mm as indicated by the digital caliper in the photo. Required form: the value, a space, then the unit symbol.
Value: 122.49 mm
